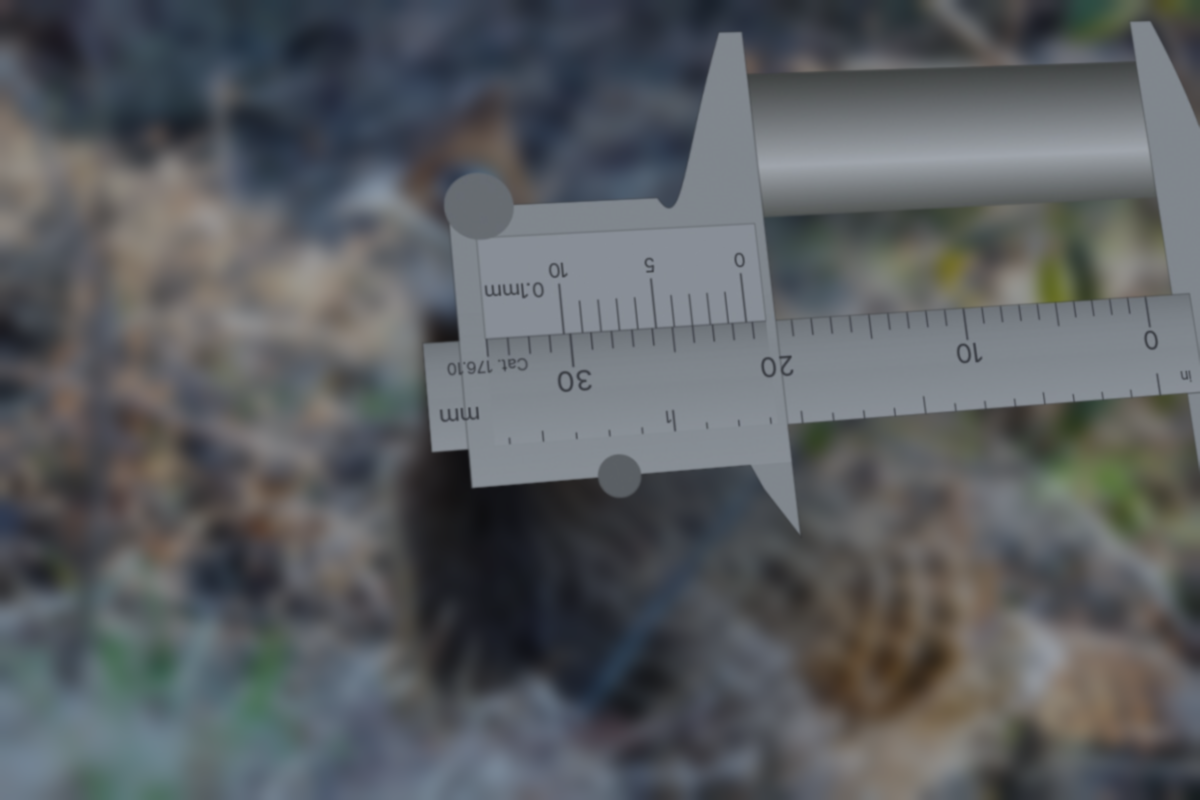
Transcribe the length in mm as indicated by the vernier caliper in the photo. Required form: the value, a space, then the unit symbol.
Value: 21.3 mm
